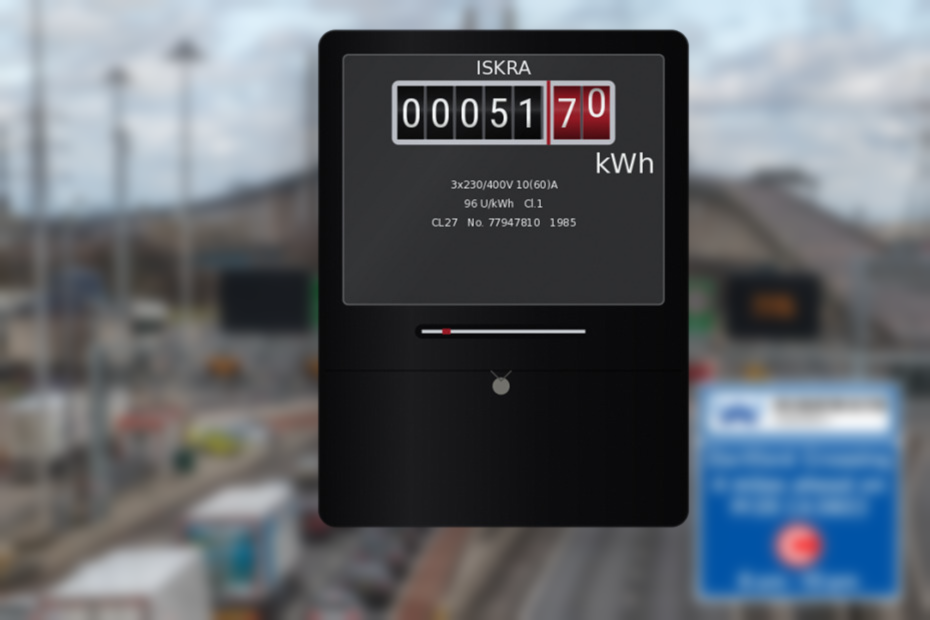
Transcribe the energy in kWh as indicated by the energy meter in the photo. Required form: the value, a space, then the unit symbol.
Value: 51.70 kWh
